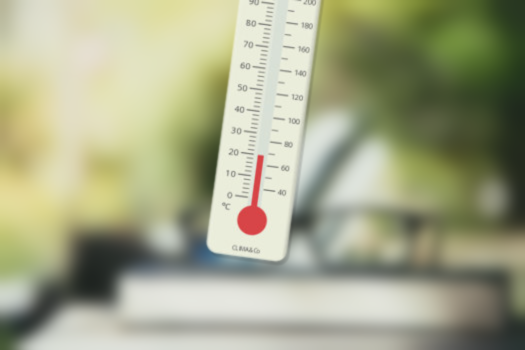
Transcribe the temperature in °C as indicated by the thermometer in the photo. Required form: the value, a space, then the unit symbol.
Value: 20 °C
